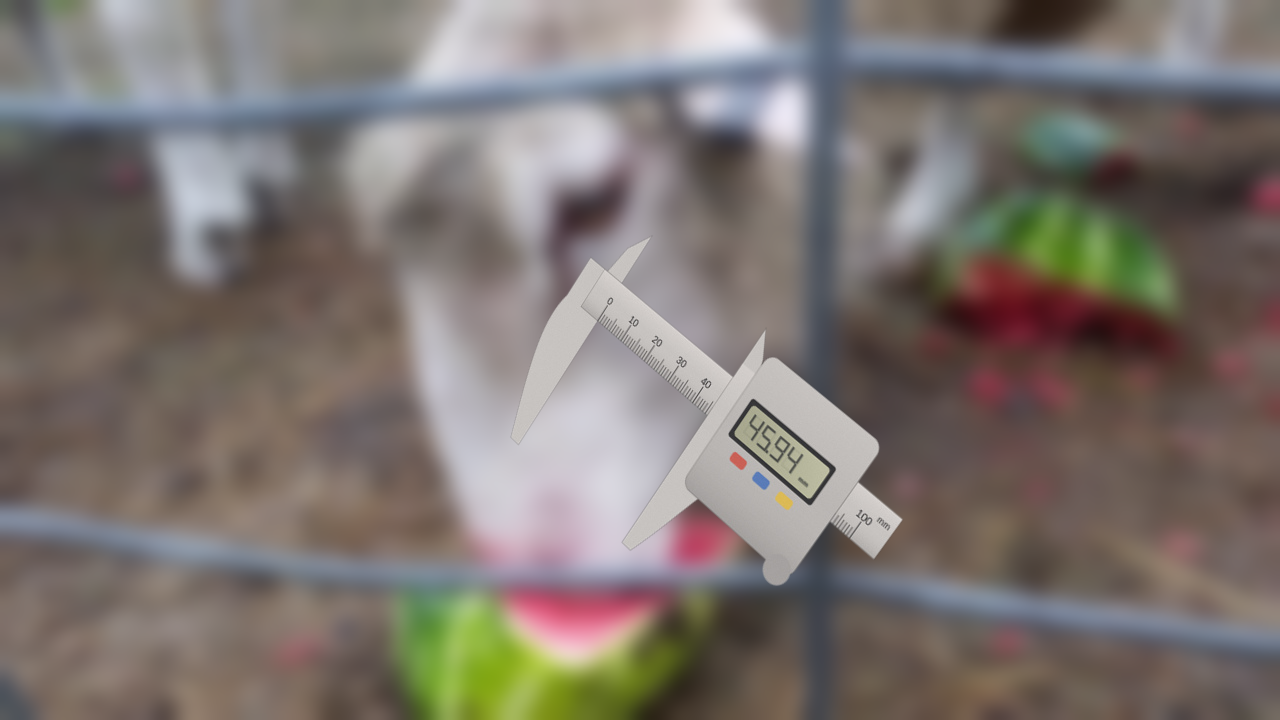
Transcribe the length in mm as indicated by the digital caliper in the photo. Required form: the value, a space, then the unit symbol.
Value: 45.94 mm
